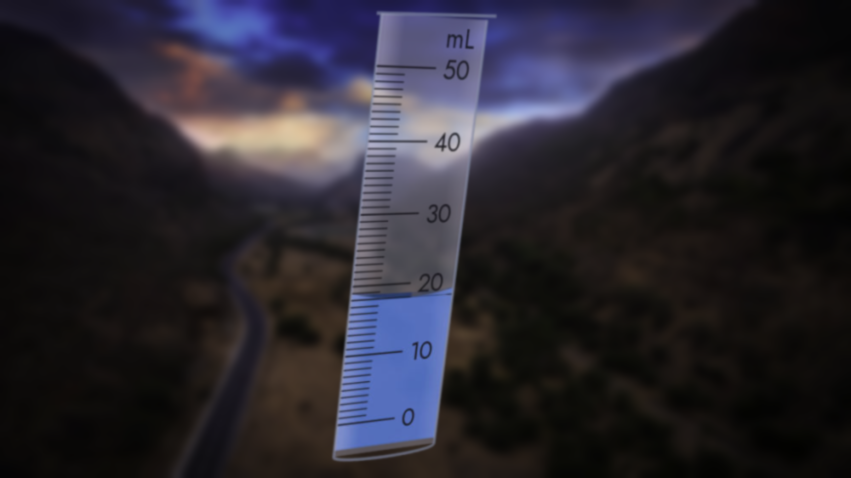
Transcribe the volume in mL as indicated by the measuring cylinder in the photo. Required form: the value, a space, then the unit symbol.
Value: 18 mL
